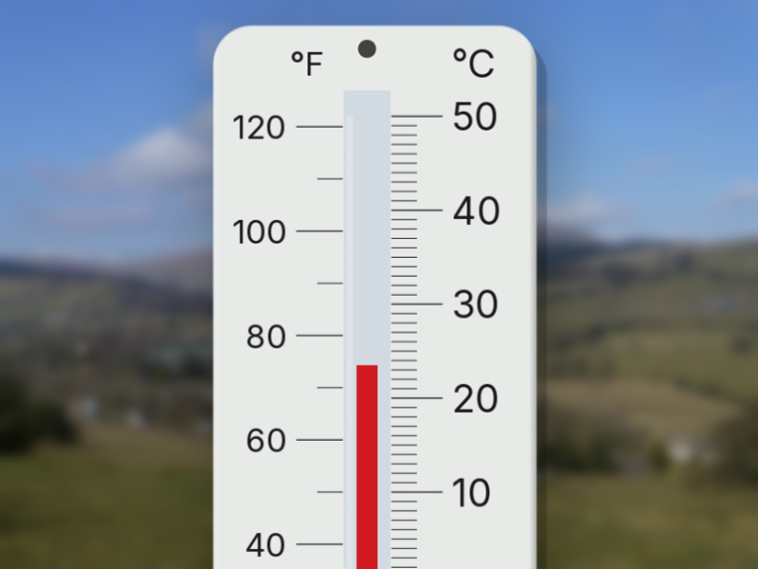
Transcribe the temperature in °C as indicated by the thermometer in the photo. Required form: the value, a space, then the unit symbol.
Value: 23.5 °C
